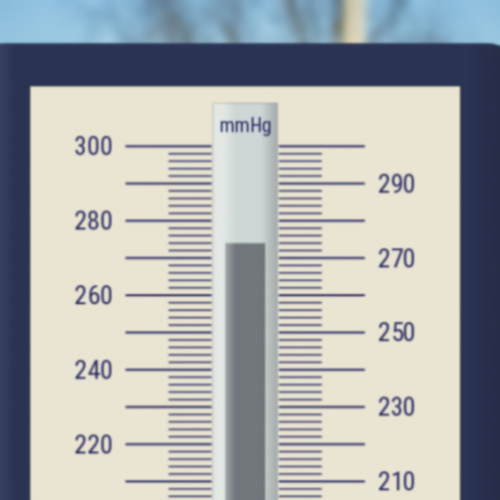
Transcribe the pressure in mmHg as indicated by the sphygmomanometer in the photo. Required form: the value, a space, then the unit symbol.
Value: 274 mmHg
